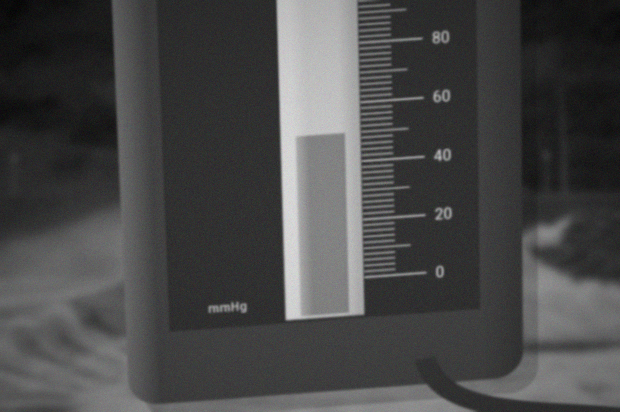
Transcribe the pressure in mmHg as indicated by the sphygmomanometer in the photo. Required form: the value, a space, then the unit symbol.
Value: 50 mmHg
